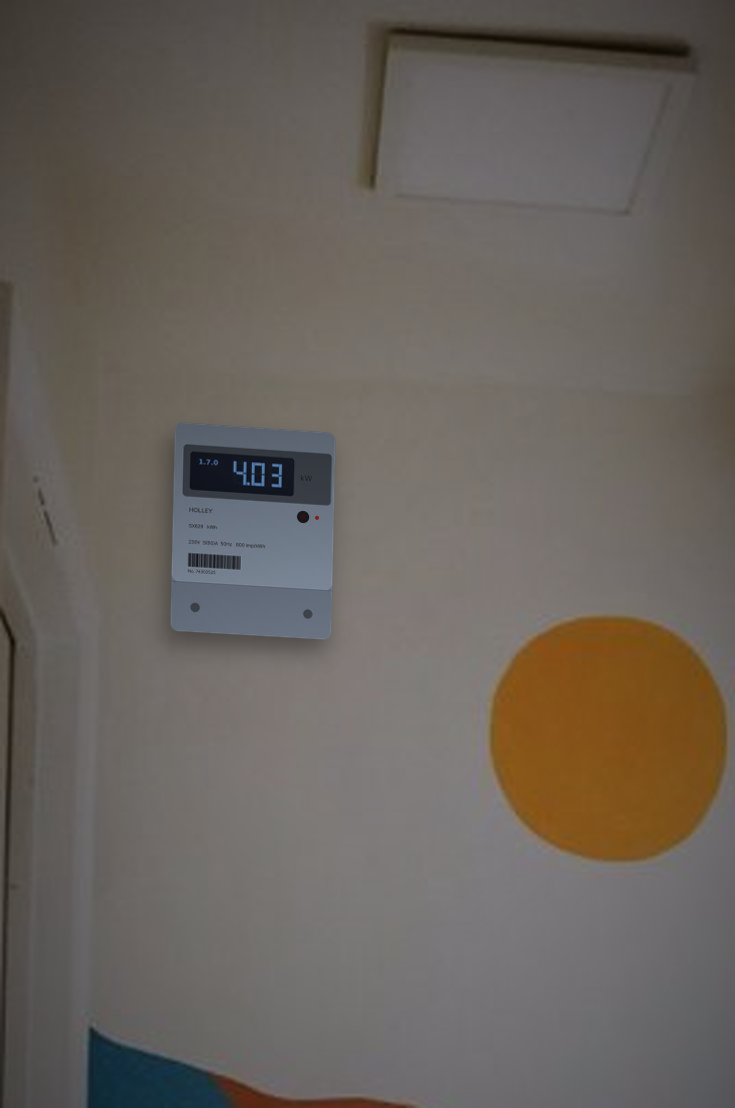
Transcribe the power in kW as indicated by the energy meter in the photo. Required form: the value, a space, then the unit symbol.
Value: 4.03 kW
